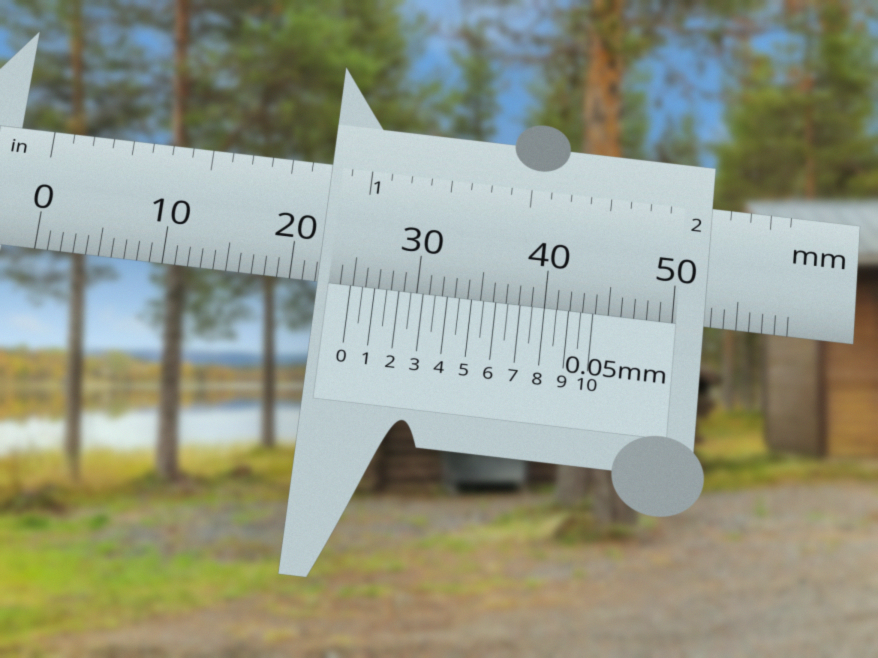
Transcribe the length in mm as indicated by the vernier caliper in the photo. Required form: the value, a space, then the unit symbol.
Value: 24.8 mm
